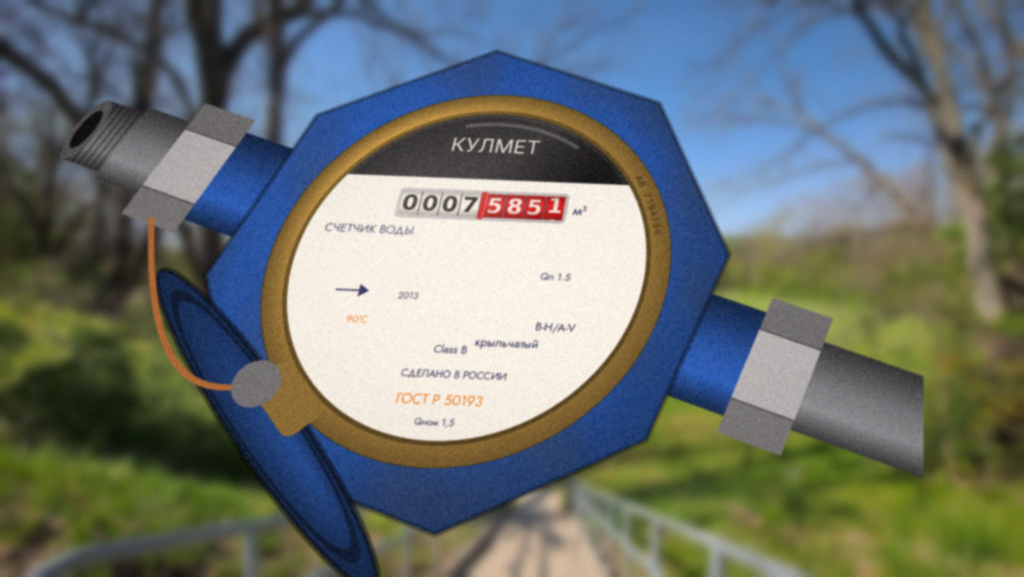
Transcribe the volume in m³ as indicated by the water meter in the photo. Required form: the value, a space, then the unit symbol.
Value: 7.5851 m³
